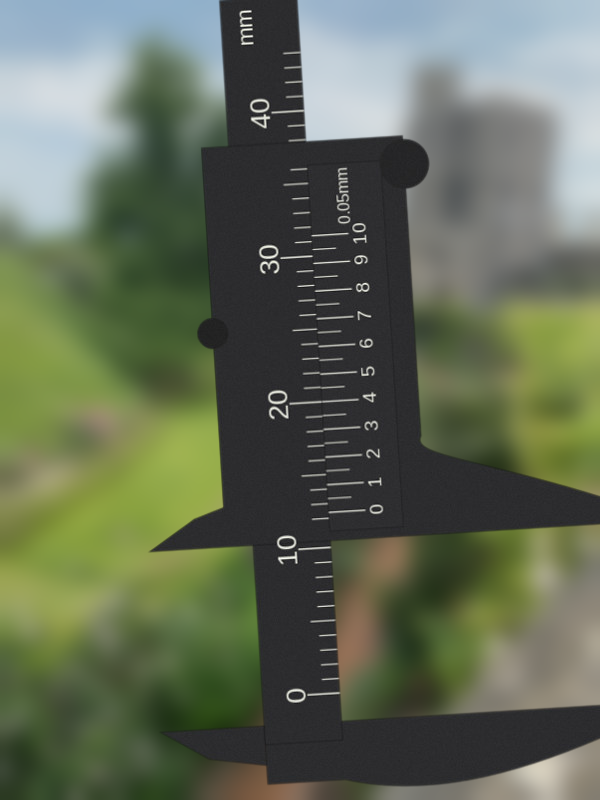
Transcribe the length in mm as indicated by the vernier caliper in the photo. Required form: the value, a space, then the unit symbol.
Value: 12.4 mm
